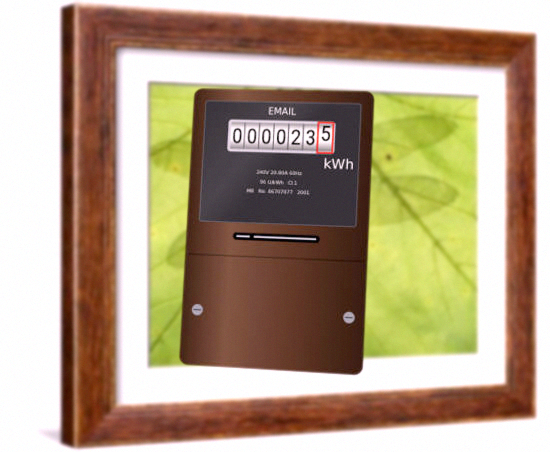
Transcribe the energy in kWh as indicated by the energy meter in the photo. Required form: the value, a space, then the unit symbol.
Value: 23.5 kWh
